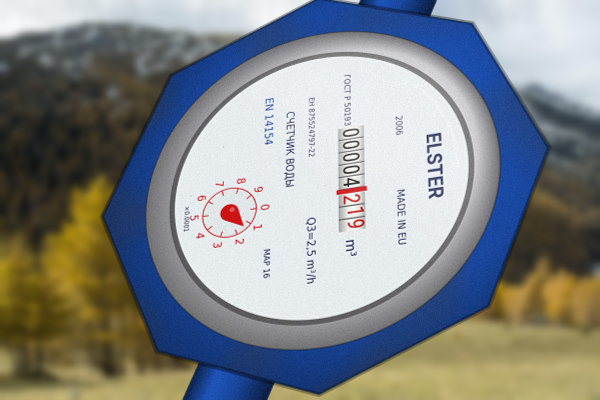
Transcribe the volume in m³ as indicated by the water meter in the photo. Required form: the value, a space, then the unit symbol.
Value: 4.2191 m³
